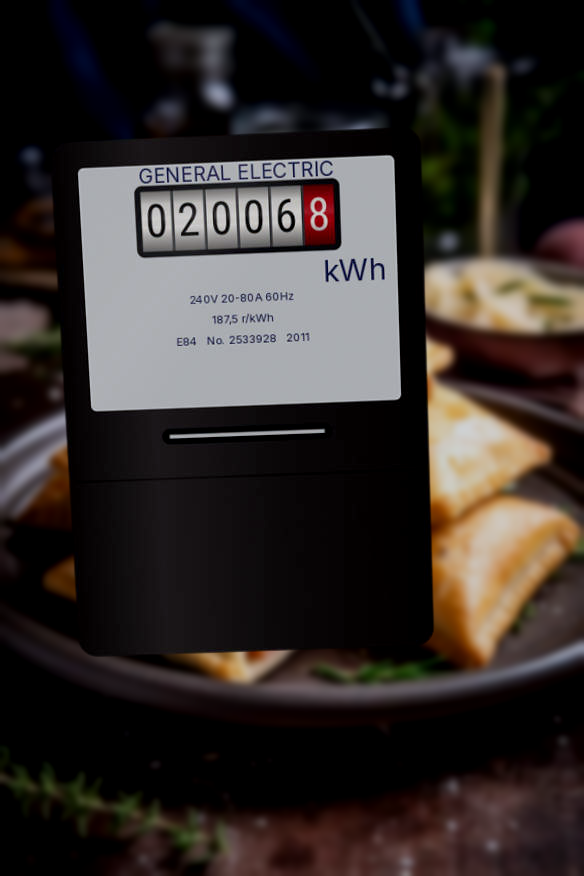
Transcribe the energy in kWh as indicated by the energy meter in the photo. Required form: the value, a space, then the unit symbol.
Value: 2006.8 kWh
